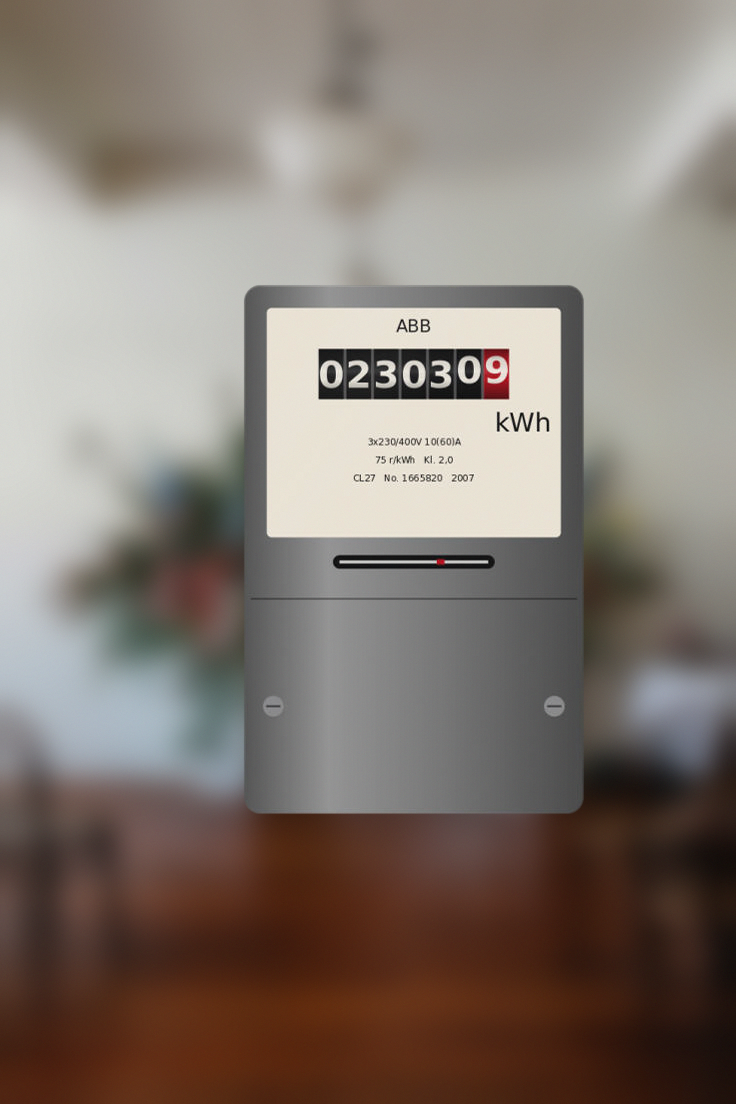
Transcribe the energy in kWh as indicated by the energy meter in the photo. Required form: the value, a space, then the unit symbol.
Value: 23030.9 kWh
